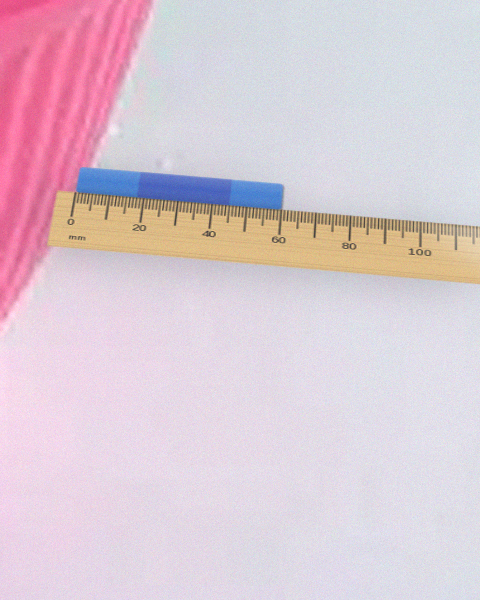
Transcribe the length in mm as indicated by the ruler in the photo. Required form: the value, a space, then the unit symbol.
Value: 60 mm
